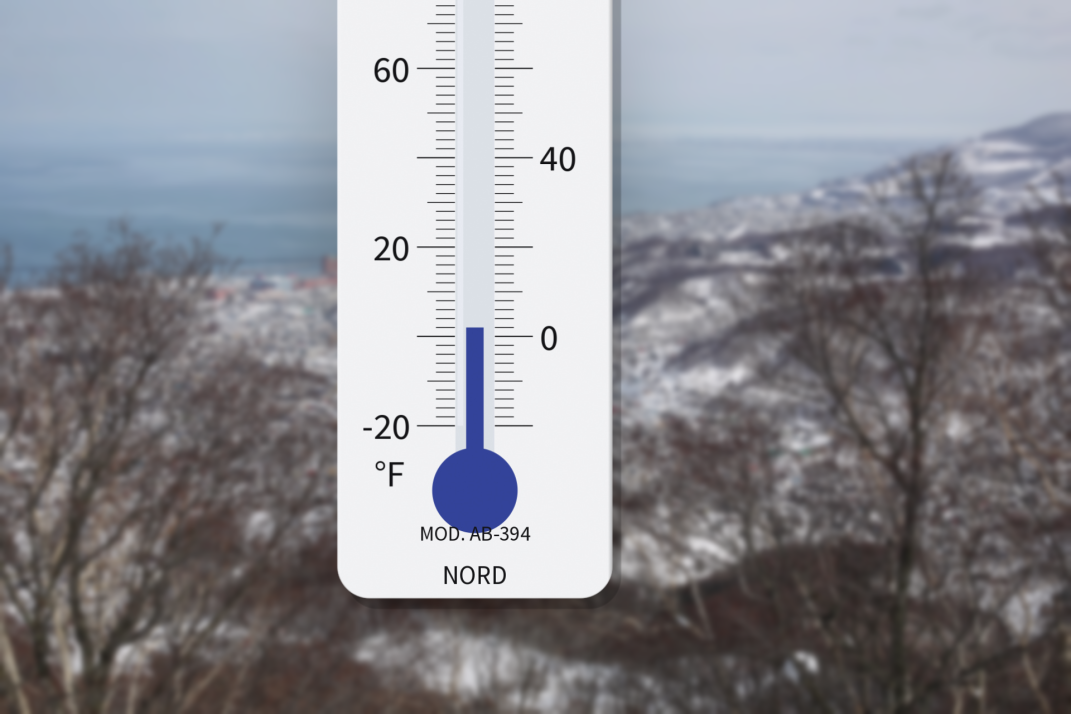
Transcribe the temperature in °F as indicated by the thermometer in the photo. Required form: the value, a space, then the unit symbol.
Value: 2 °F
